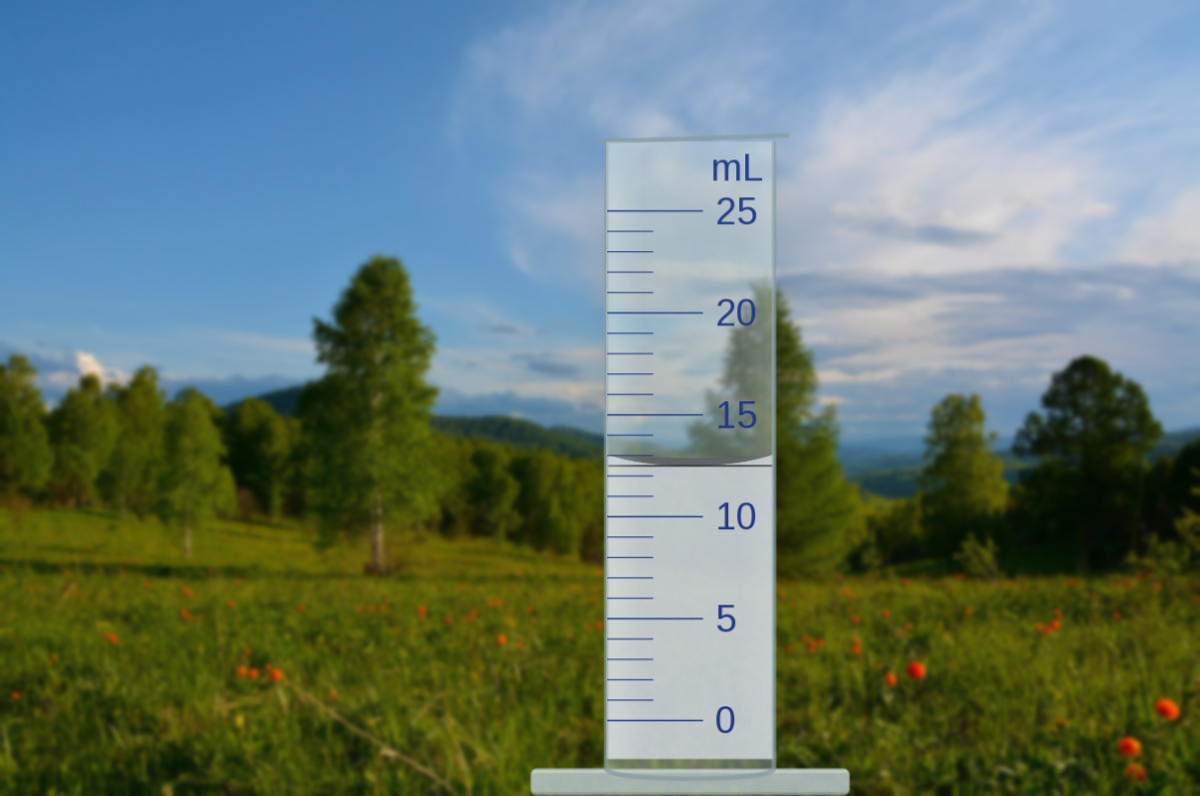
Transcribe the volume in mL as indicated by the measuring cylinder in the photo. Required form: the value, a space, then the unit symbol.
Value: 12.5 mL
